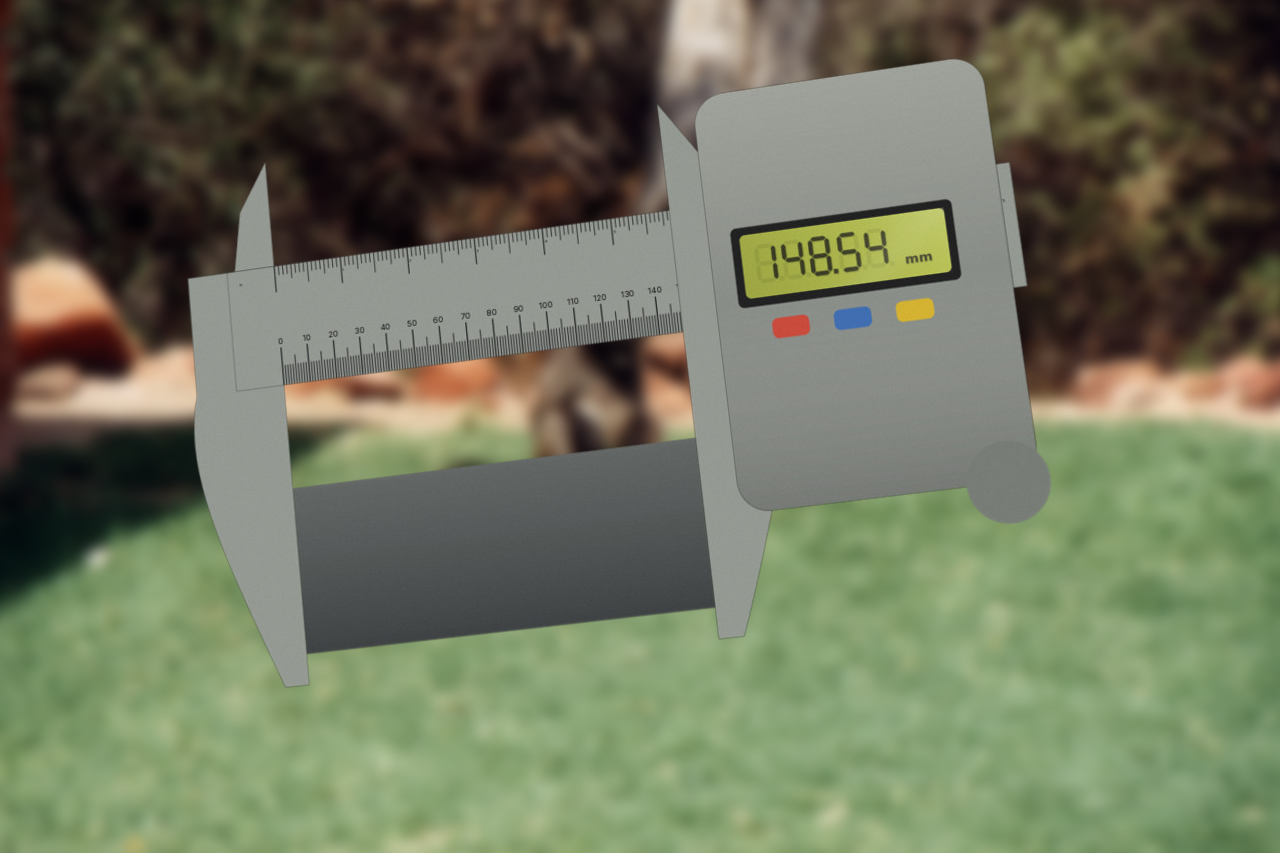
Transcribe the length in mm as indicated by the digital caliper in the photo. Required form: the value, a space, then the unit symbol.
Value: 148.54 mm
